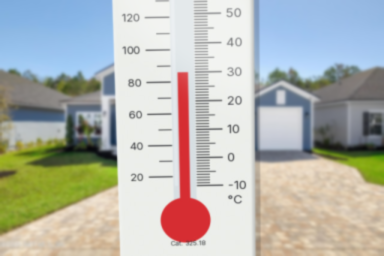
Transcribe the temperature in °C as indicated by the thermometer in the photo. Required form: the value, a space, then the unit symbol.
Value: 30 °C
